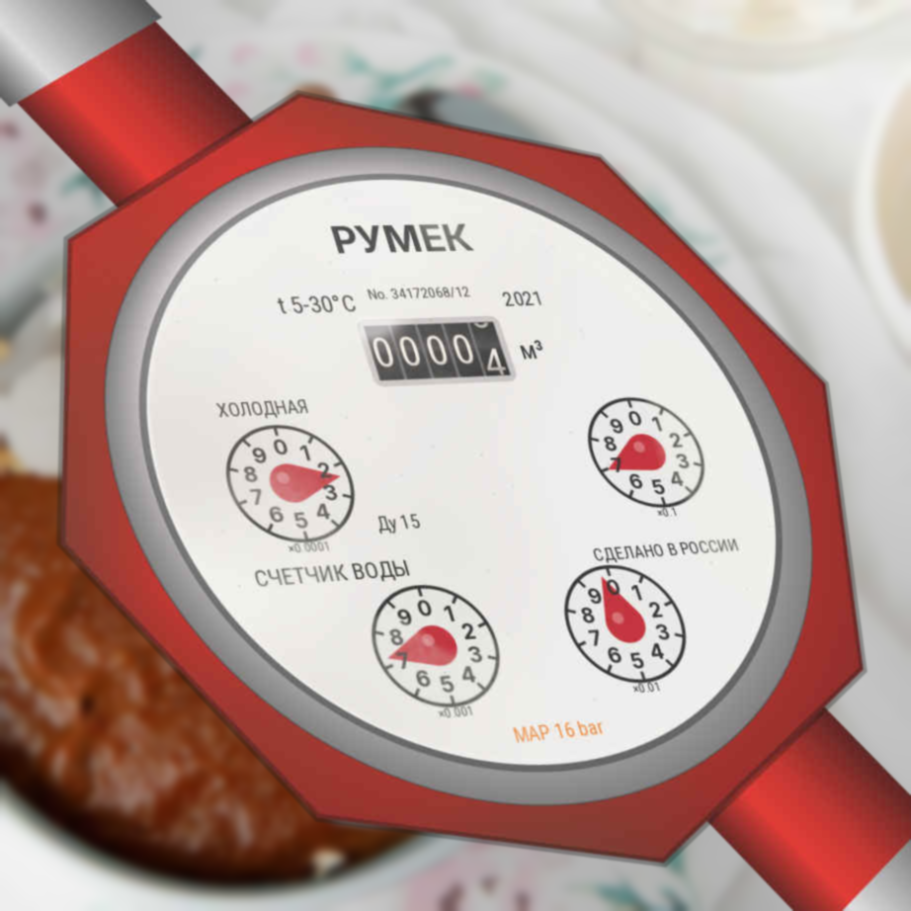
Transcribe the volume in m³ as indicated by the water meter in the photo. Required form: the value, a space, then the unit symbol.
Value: 3.6972 m³
